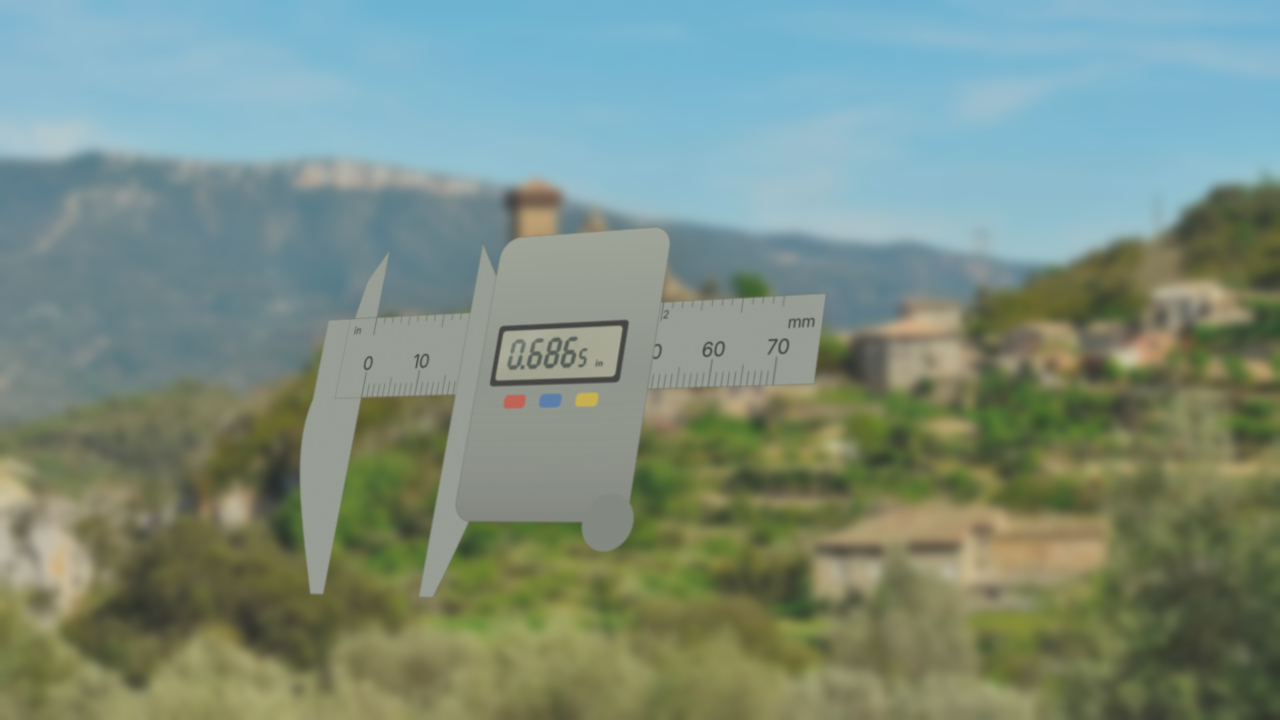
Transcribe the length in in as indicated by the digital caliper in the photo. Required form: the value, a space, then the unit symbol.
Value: 0.6865 in
